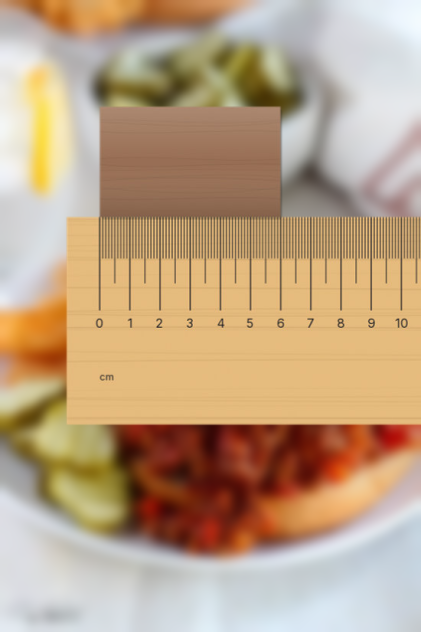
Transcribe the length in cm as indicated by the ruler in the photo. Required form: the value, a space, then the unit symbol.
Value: 6 cm
